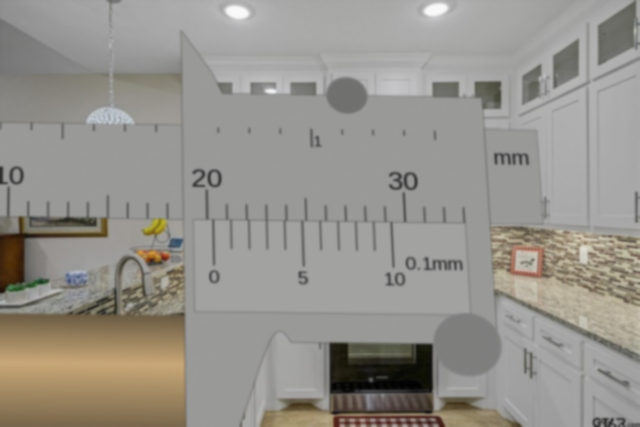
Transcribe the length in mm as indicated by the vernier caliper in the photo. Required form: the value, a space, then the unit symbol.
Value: 20.3 mm
